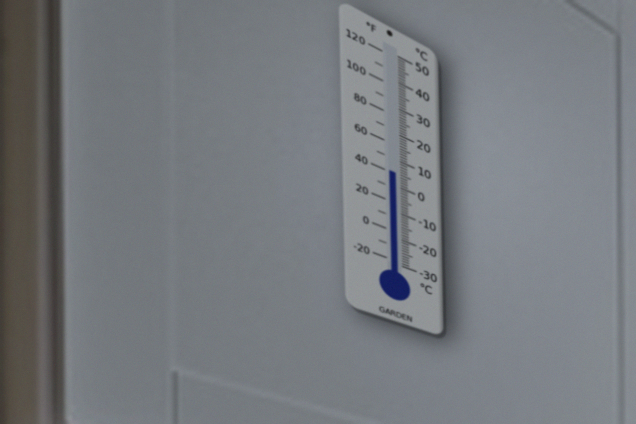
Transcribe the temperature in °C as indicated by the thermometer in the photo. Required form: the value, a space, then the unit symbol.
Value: 5 °C
